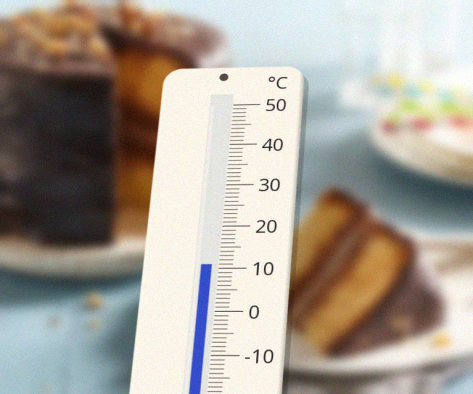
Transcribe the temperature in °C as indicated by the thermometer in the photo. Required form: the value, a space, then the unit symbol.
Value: 11 °C
